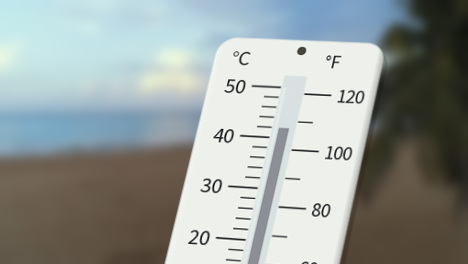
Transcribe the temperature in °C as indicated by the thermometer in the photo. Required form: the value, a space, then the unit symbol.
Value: 42 °C
